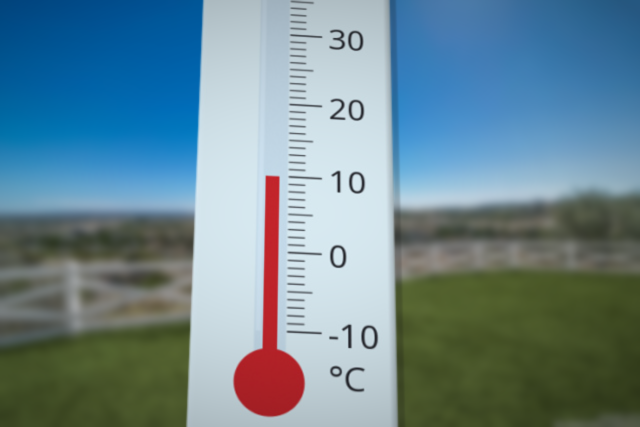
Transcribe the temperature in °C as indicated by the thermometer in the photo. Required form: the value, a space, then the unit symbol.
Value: 10 °C
